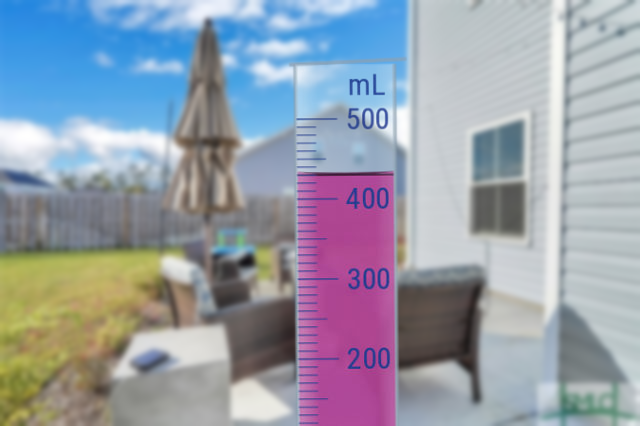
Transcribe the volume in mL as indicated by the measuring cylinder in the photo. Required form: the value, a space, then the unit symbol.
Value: 430 mL
